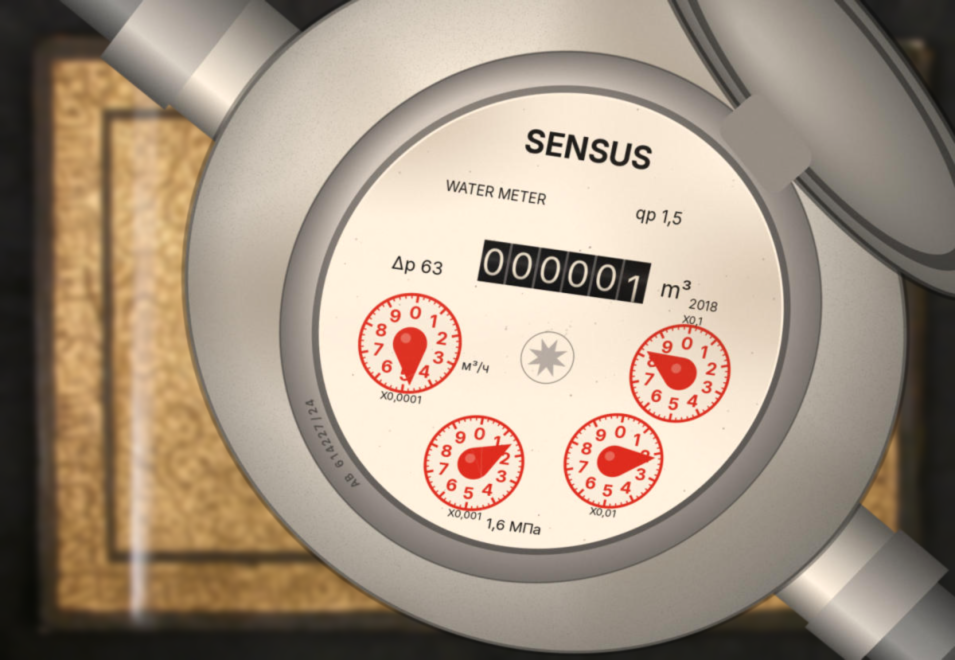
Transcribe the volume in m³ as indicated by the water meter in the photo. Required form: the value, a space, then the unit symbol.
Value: 0.8214 m³
